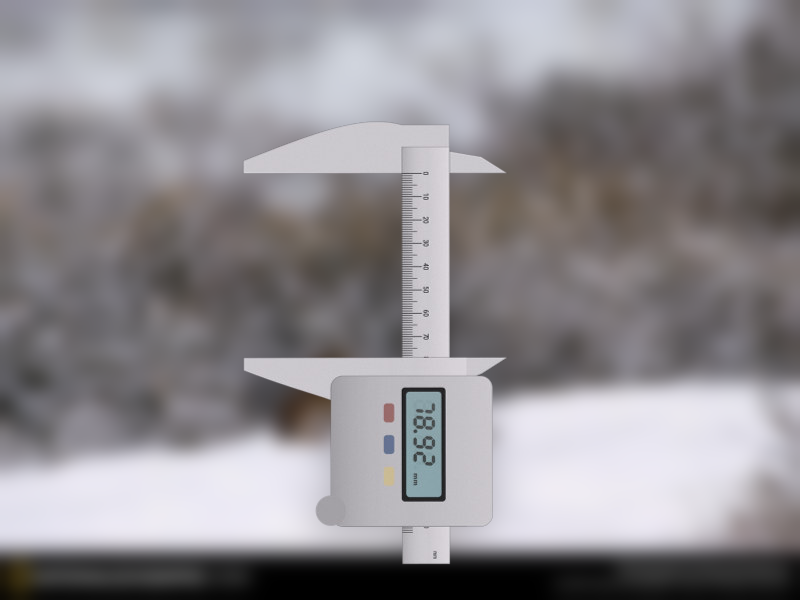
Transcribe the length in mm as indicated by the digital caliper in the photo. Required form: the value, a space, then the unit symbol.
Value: 78.92 mm
